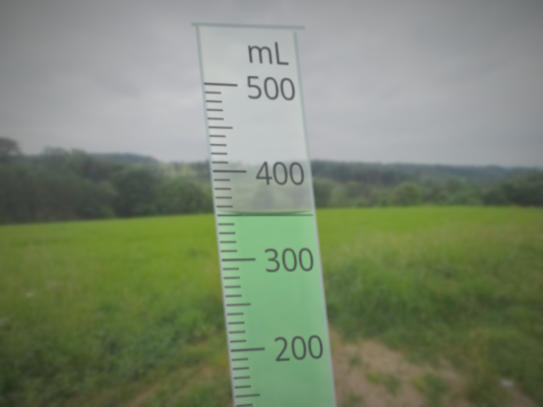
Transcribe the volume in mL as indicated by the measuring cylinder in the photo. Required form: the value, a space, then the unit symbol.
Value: 350 mL
